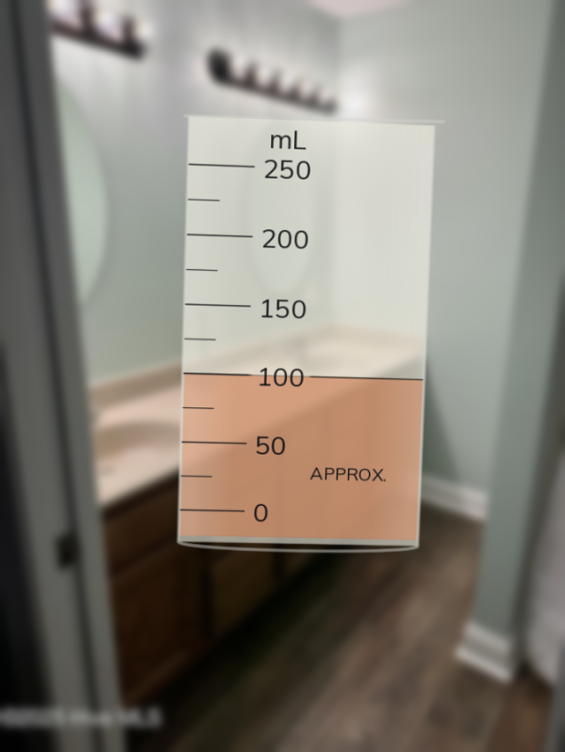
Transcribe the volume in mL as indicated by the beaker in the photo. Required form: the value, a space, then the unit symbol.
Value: 100 mL
